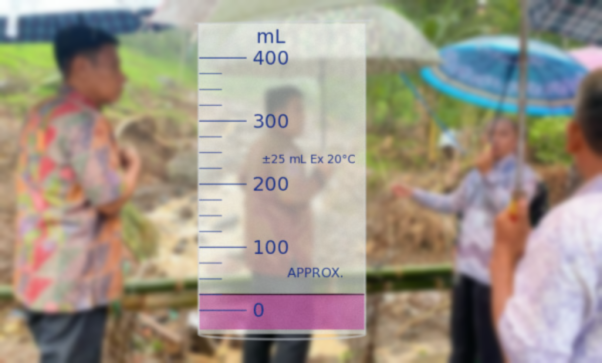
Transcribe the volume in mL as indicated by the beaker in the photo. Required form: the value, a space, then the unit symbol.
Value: 25 mL
